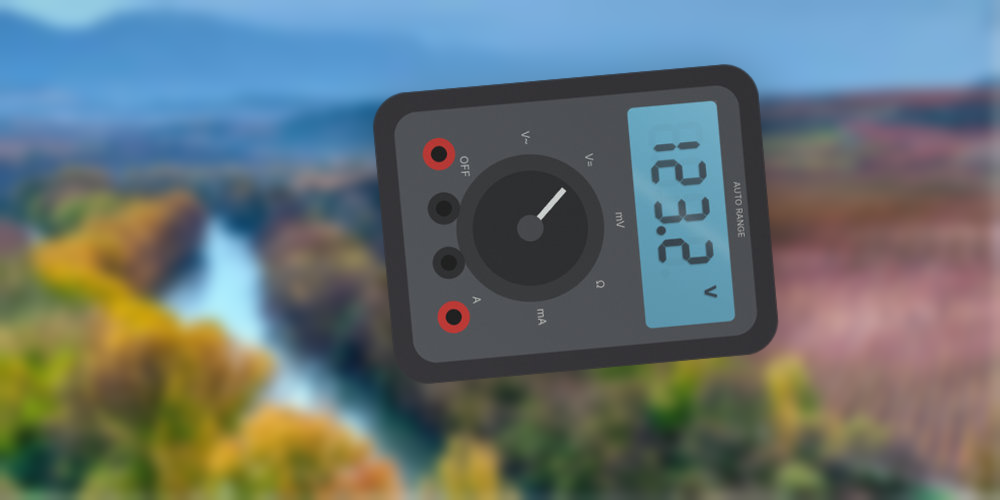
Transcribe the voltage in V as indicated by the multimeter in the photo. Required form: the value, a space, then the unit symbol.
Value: 123.2 V
